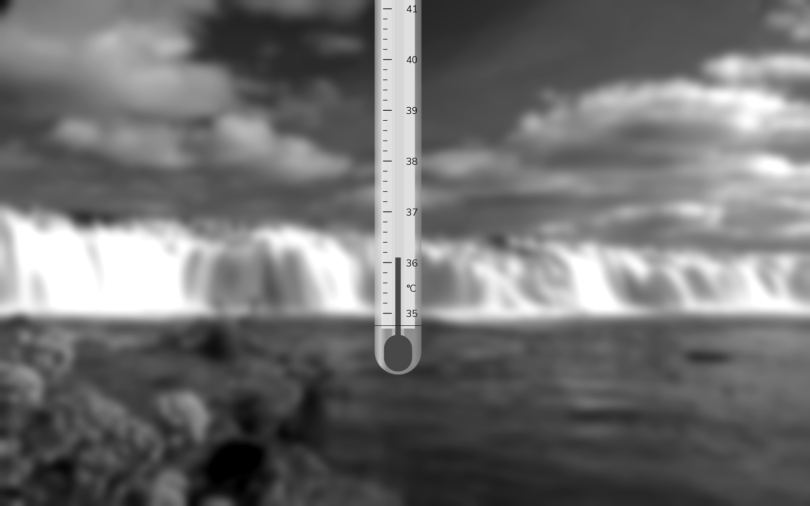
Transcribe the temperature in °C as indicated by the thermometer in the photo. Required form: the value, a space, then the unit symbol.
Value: 36.1 °C
